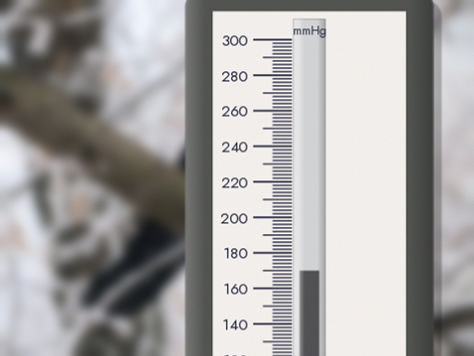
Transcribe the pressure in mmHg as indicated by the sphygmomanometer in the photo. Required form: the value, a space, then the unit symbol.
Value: 170 mmHg
